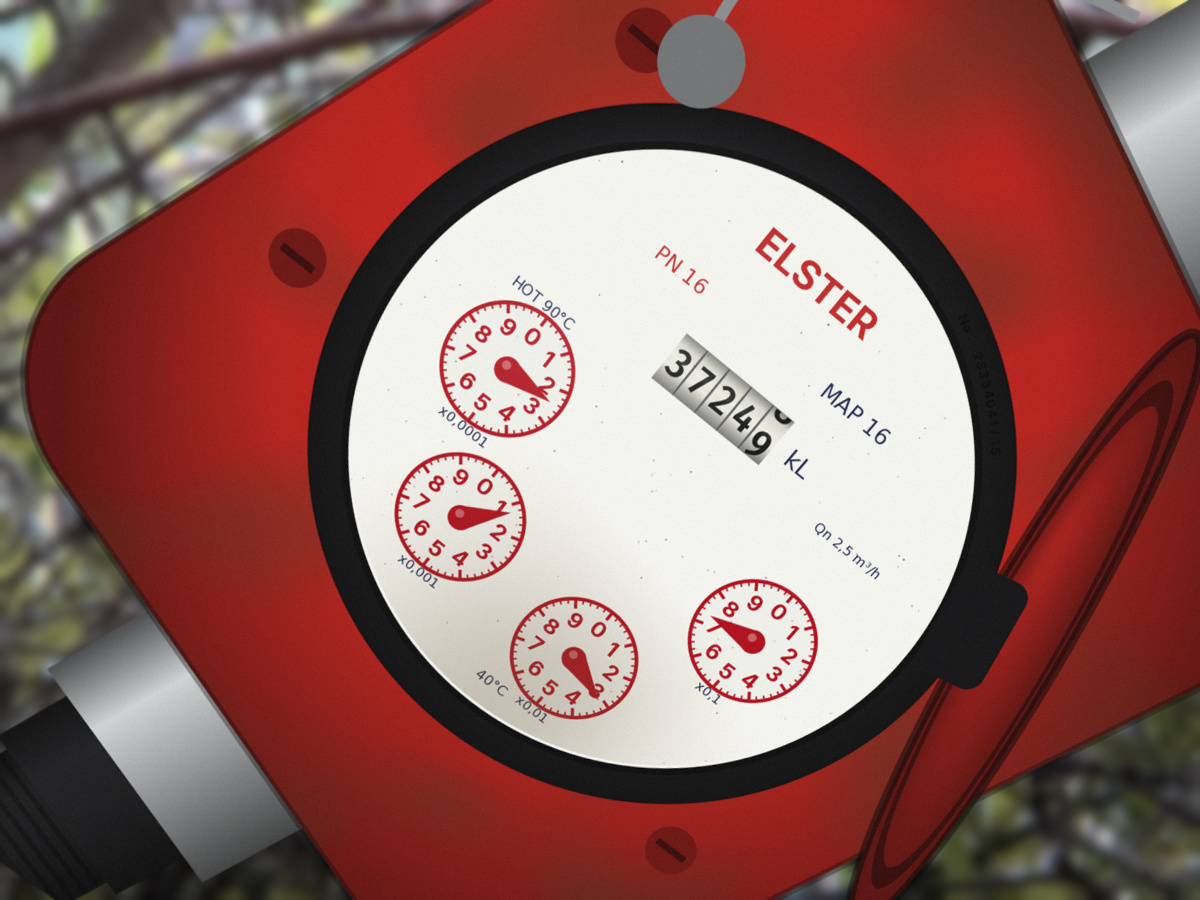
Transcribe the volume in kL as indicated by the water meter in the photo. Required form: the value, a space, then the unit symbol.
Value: 37248.7312 kL
